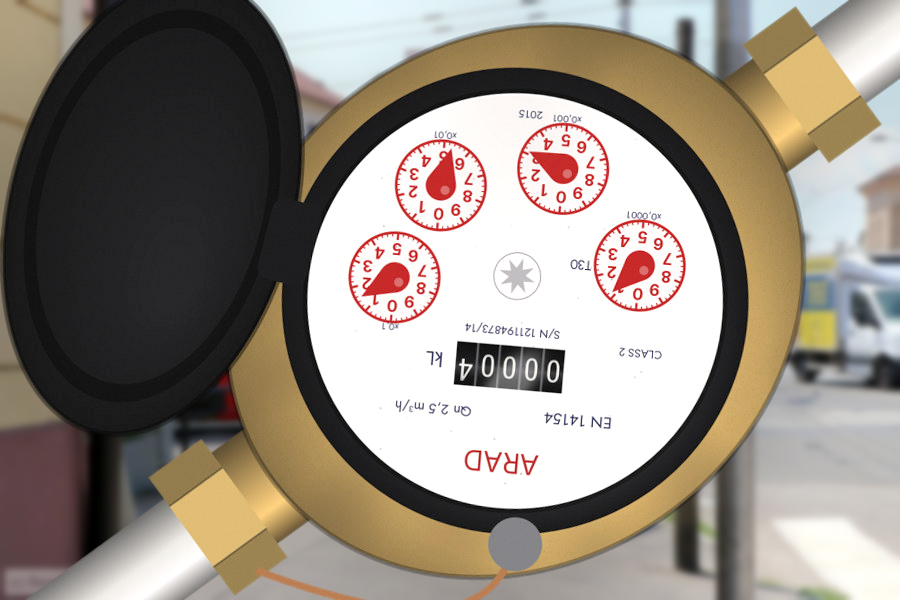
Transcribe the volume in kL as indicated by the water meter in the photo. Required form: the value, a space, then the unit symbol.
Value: 4.1531 kL
